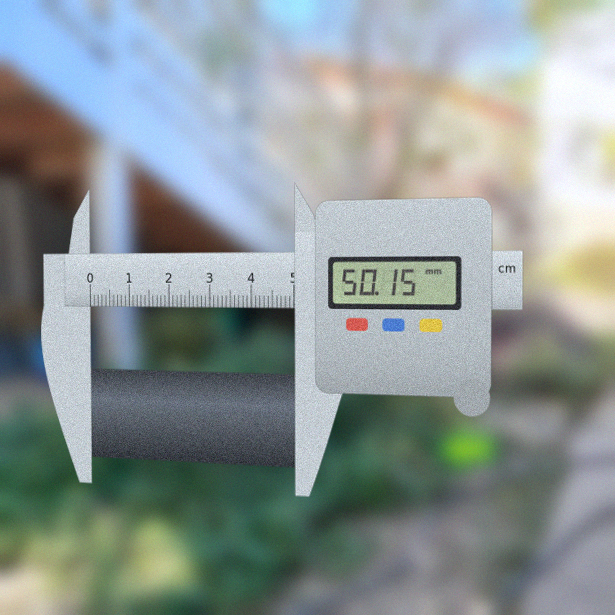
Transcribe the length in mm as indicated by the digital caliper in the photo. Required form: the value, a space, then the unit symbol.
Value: 50.15 mm
